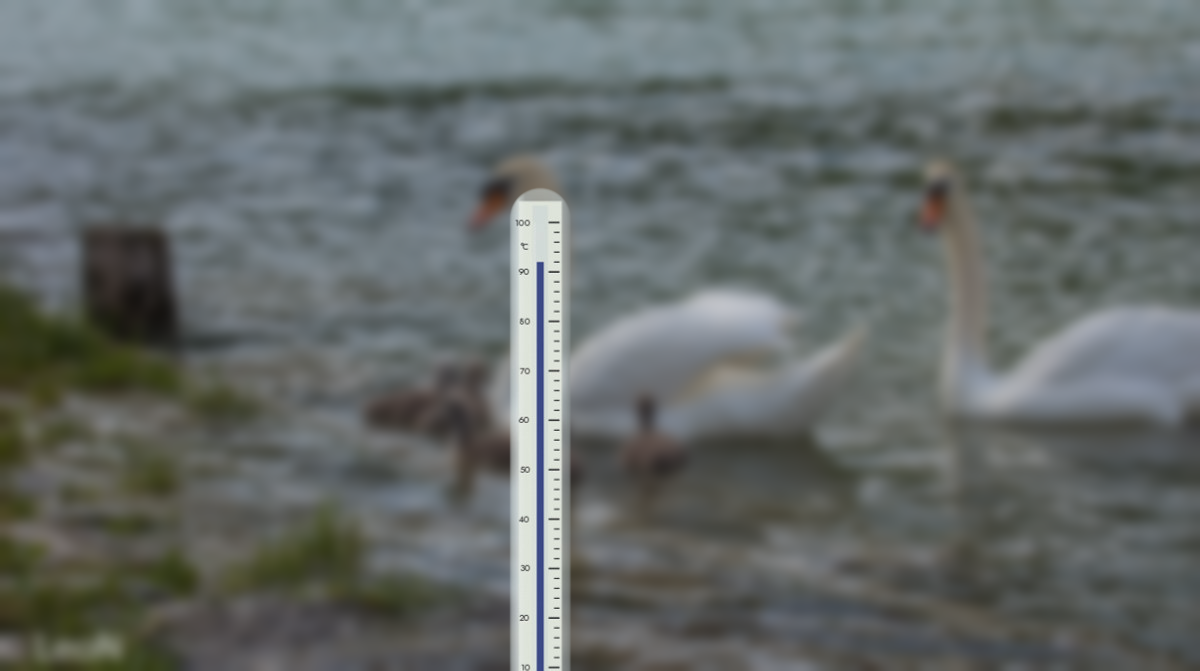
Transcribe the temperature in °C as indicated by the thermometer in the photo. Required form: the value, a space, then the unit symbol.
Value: 92 °C
